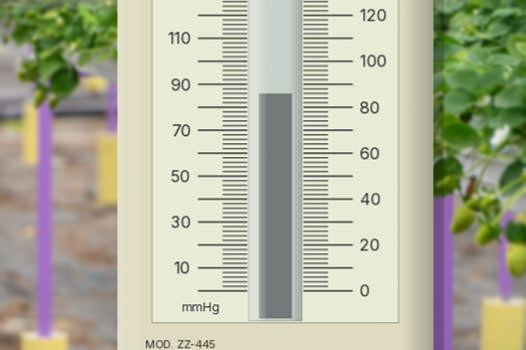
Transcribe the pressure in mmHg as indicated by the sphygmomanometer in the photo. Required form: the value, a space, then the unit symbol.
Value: 86 mmHg
